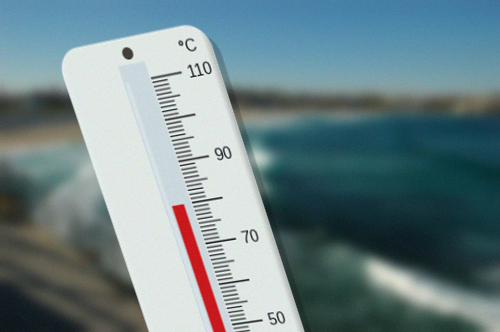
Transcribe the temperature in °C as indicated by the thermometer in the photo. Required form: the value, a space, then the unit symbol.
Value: 80 °C
